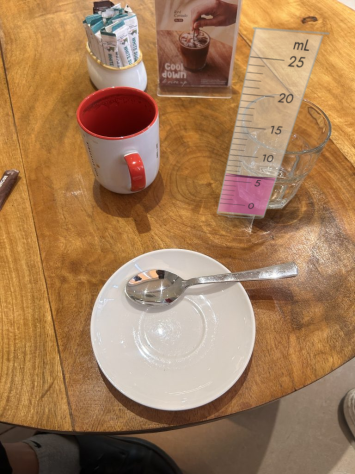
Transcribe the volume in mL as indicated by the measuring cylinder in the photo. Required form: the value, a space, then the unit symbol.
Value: 6 mL
